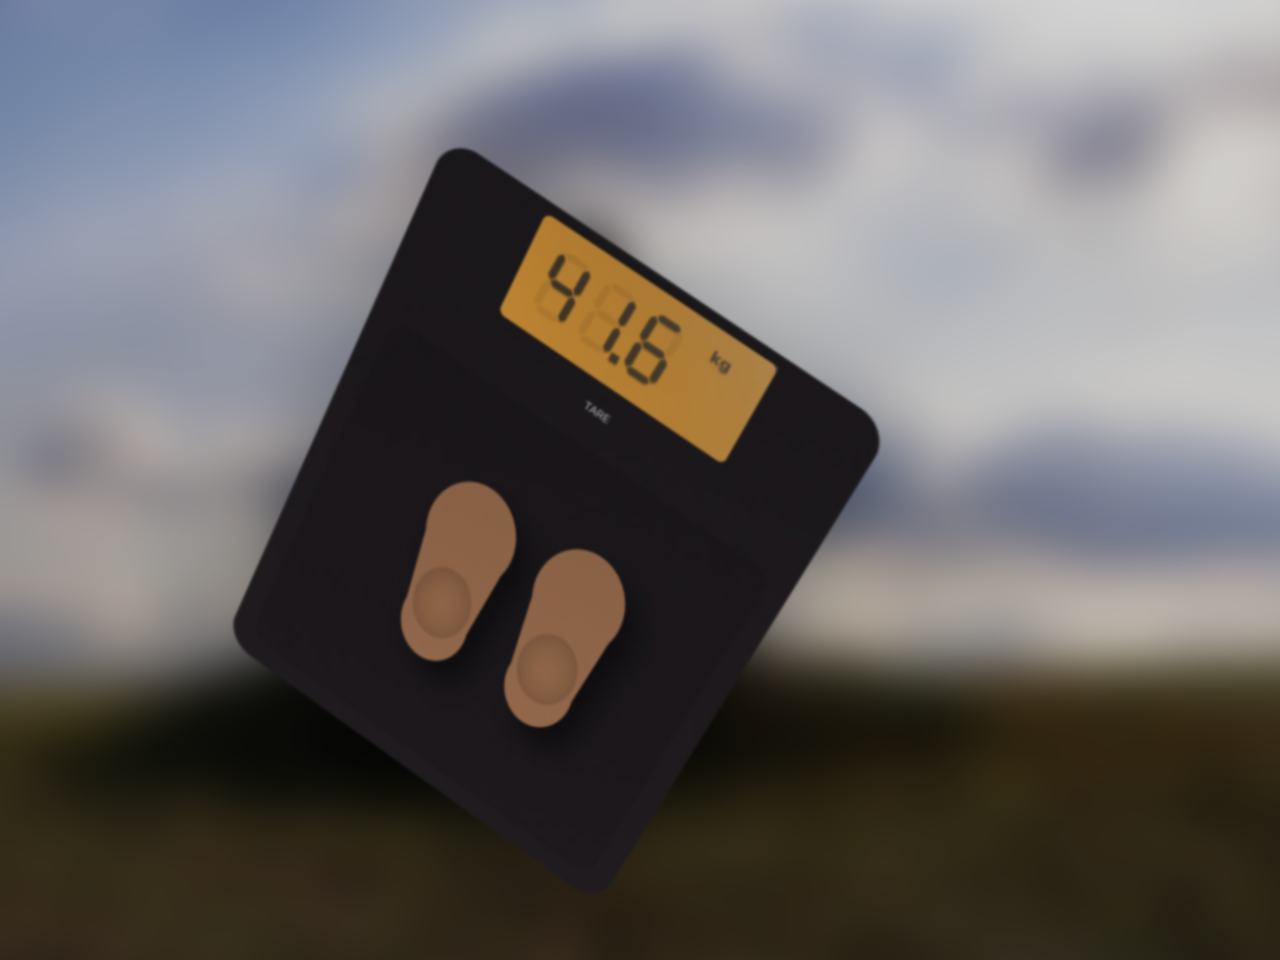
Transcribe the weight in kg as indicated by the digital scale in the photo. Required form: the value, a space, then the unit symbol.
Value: 41.6 kg
